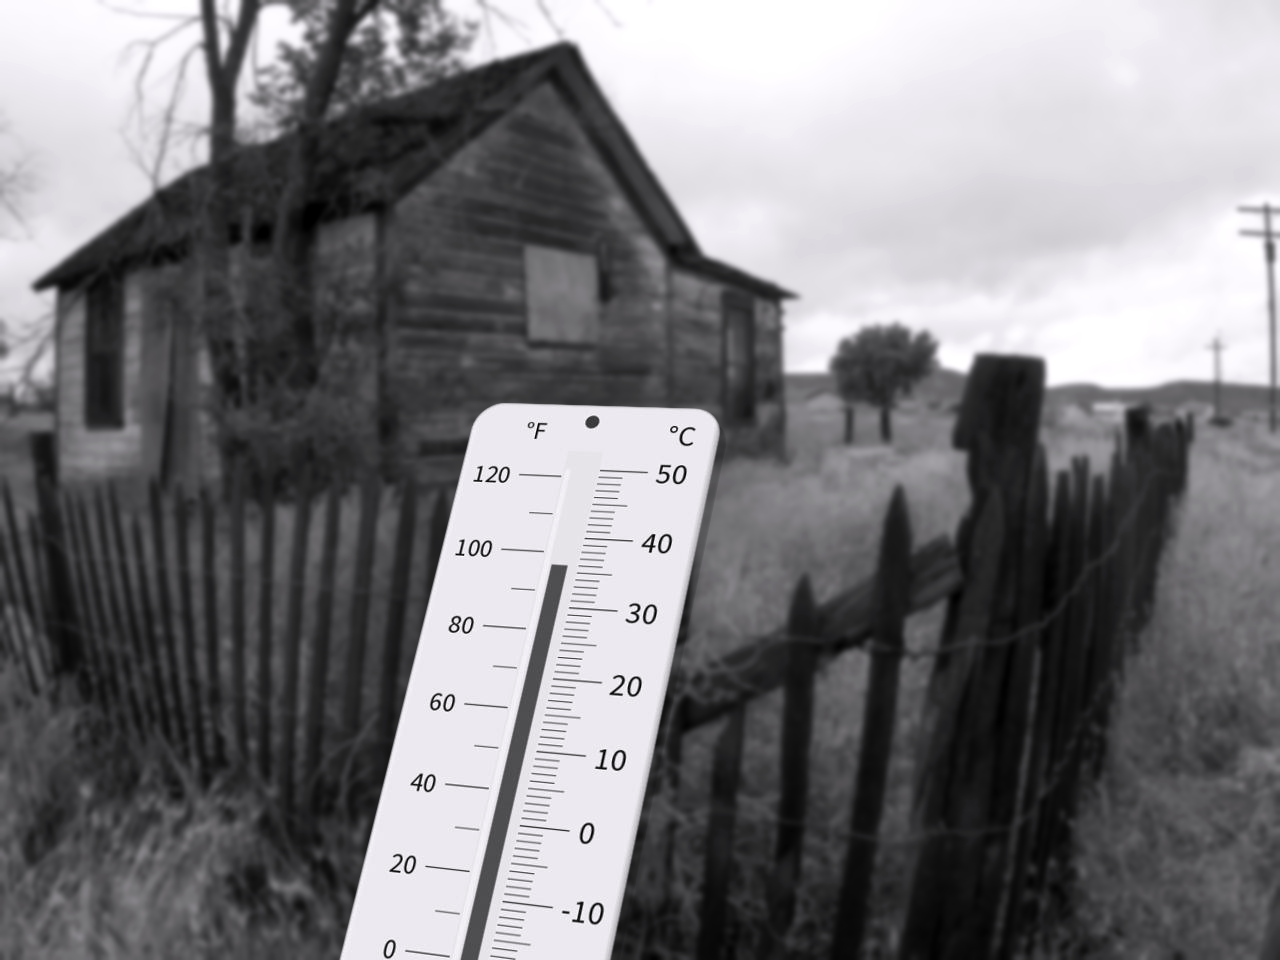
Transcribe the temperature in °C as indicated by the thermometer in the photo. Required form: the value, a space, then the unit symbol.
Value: 36 °C
